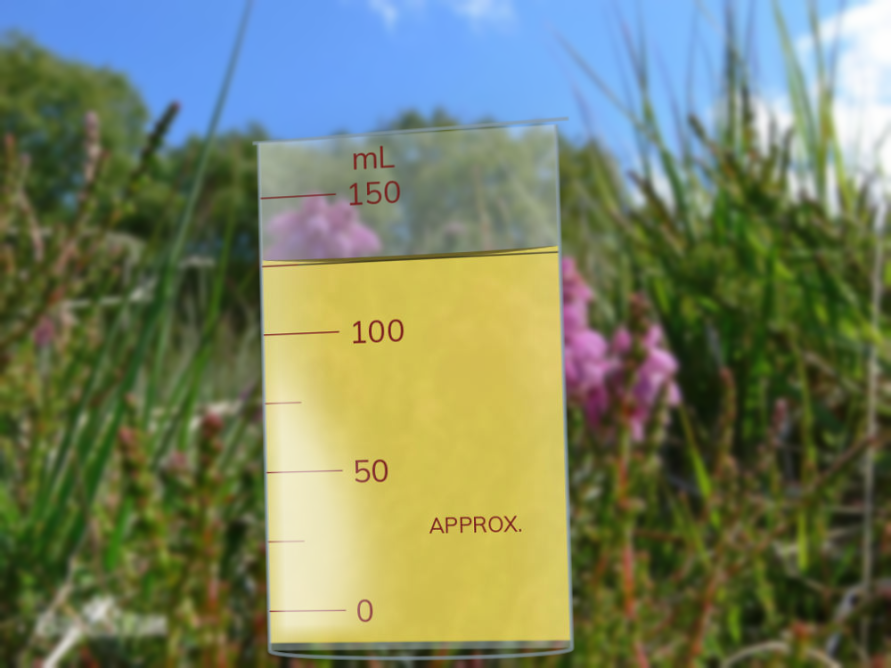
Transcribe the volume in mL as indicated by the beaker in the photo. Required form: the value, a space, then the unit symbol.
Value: 125 mL
